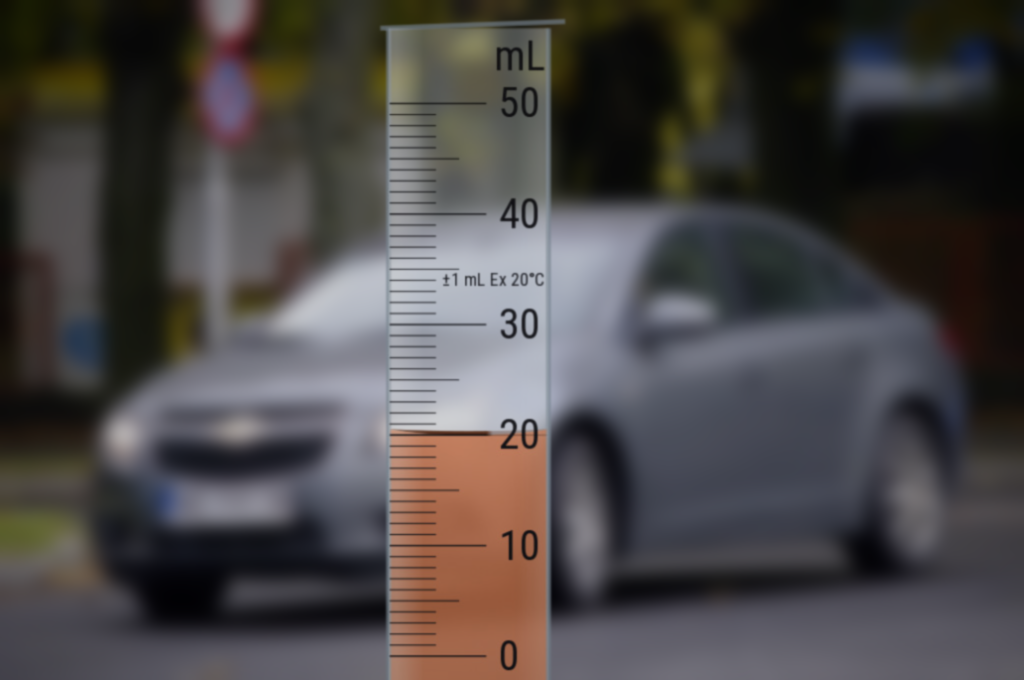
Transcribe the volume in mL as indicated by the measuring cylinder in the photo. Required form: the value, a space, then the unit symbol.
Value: 20 mL
